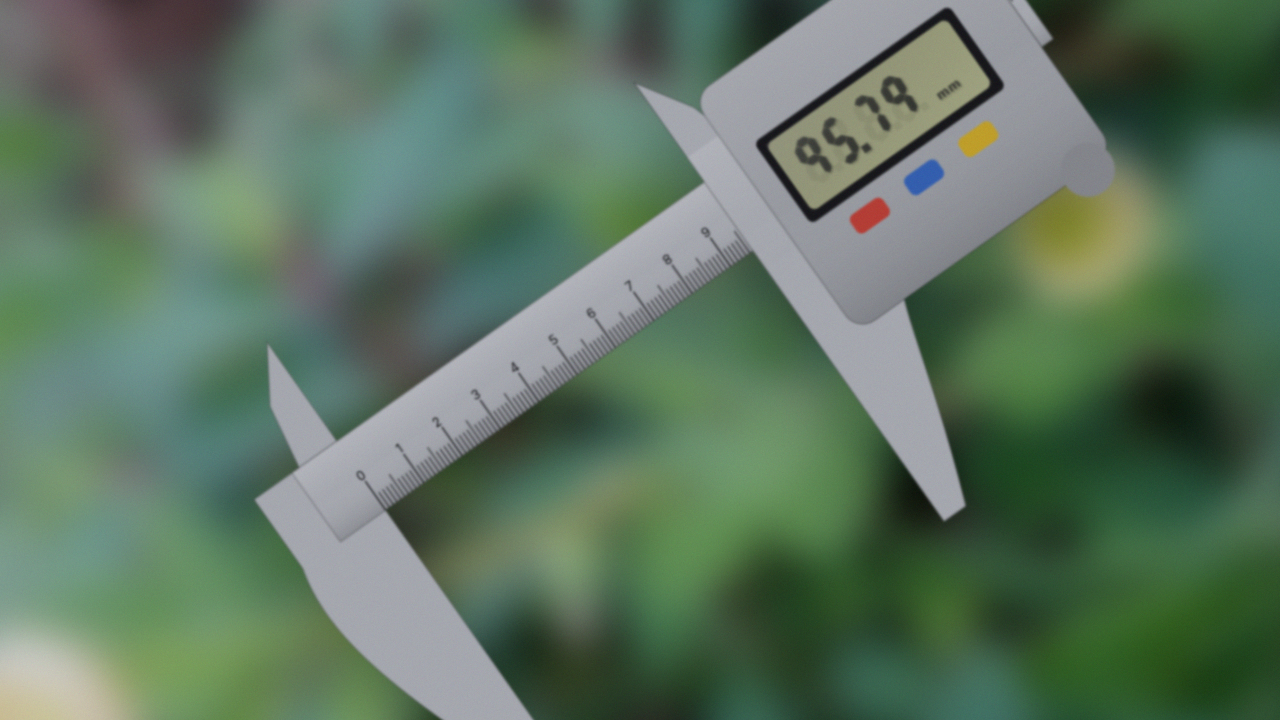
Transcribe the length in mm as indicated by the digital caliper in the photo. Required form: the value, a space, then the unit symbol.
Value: 95.79 mm
